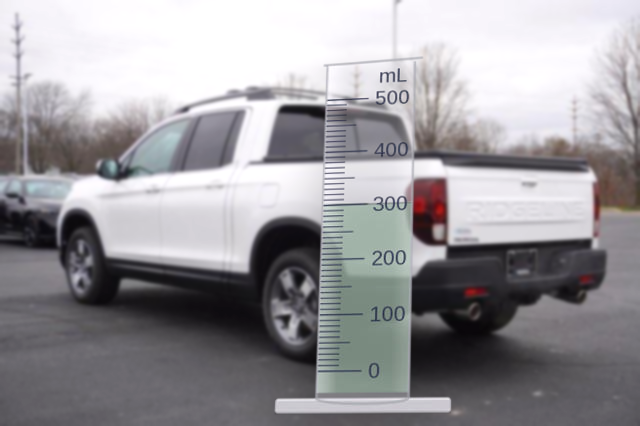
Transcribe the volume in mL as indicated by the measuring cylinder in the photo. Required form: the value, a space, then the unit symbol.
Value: 300 mL
